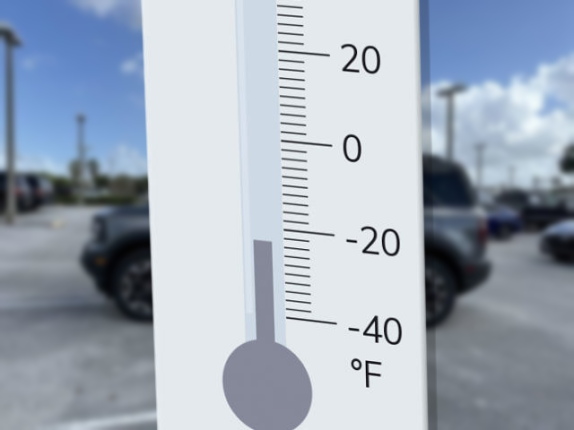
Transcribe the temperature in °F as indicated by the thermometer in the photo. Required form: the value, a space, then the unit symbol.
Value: -23 °F
